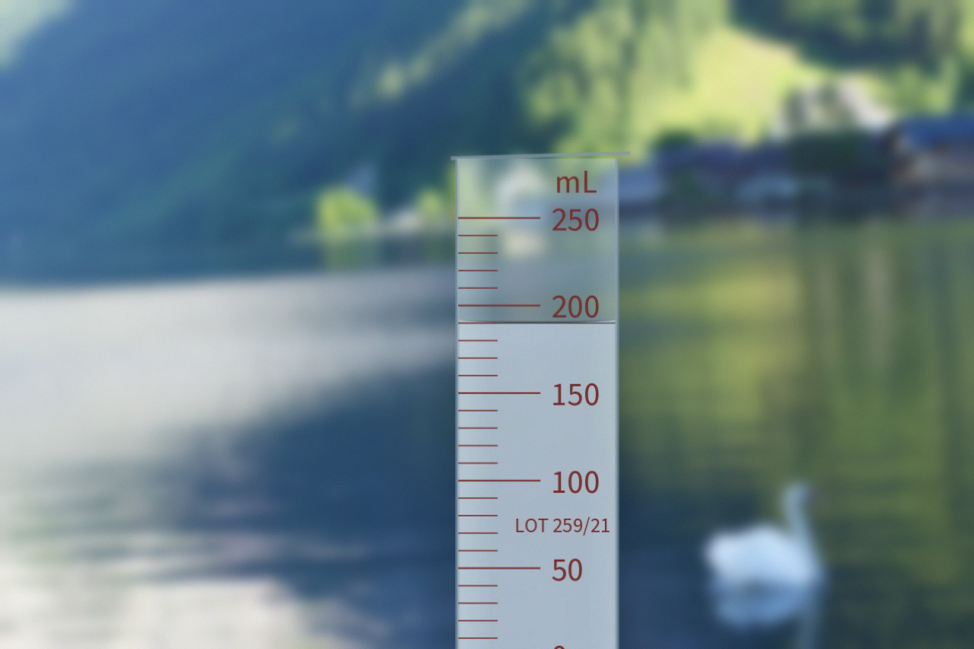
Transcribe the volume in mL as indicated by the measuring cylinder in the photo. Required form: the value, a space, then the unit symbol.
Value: 190 mL
